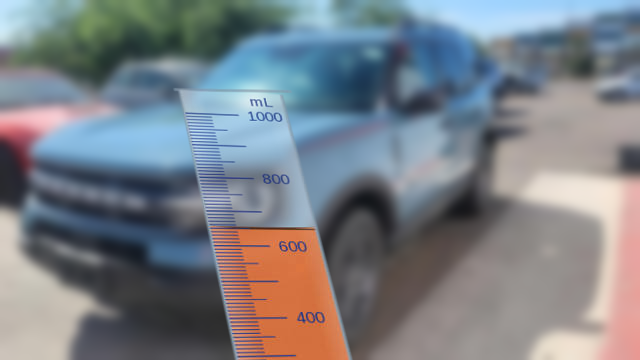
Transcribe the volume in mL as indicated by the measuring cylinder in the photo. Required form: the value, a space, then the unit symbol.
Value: 650 mL
